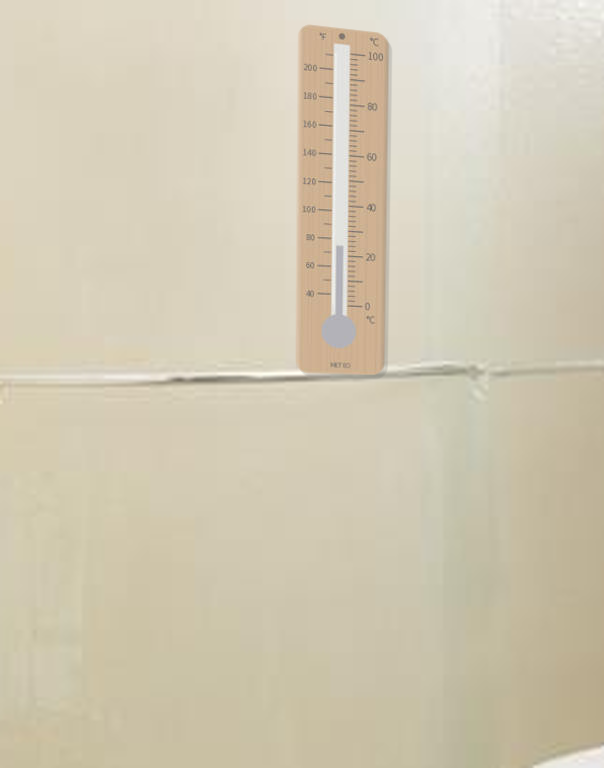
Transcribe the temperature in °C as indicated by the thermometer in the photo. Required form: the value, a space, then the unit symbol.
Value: 24 °C
